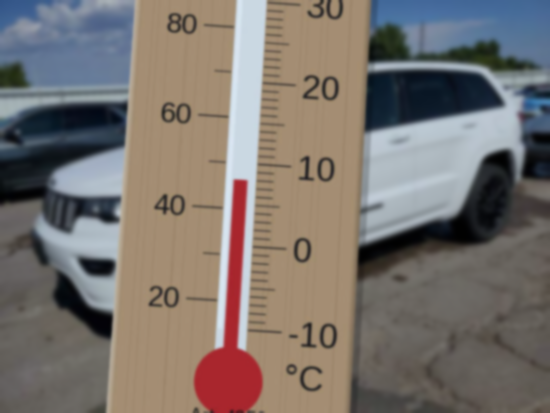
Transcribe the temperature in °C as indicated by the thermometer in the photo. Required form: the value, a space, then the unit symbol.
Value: 8 °C
